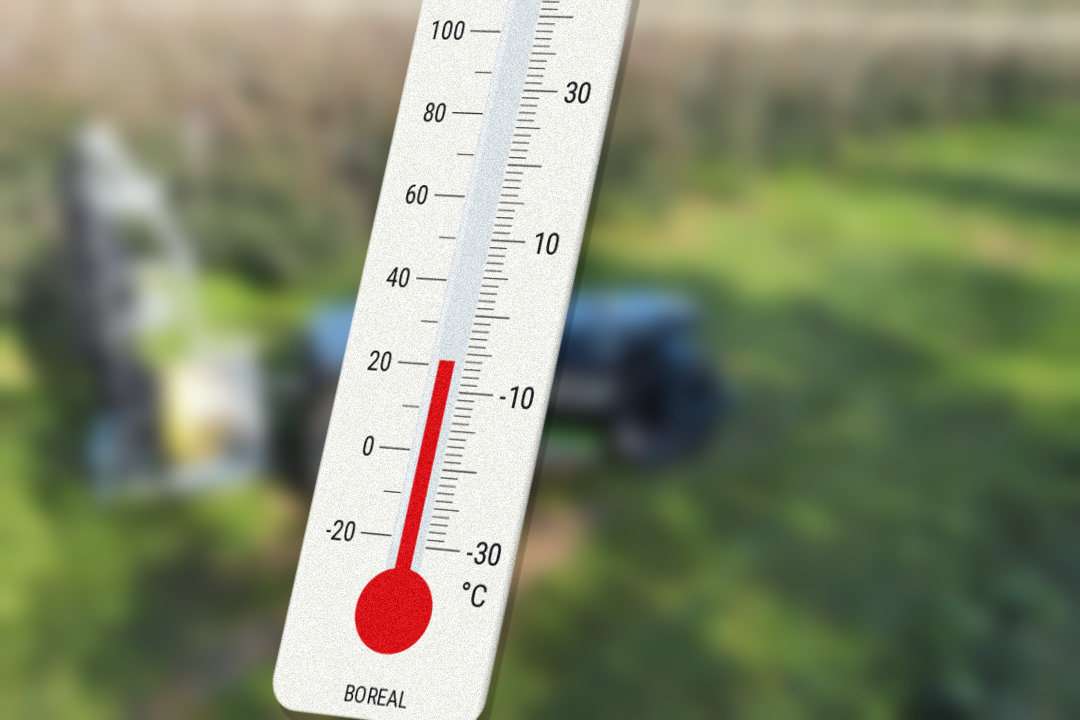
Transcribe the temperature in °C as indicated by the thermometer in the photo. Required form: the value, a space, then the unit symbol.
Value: -6 °C
